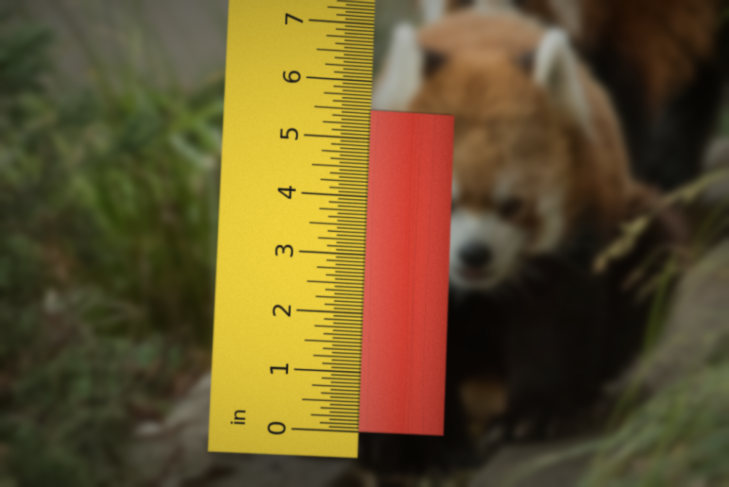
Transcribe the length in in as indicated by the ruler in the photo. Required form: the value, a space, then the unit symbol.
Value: 5.5 in
